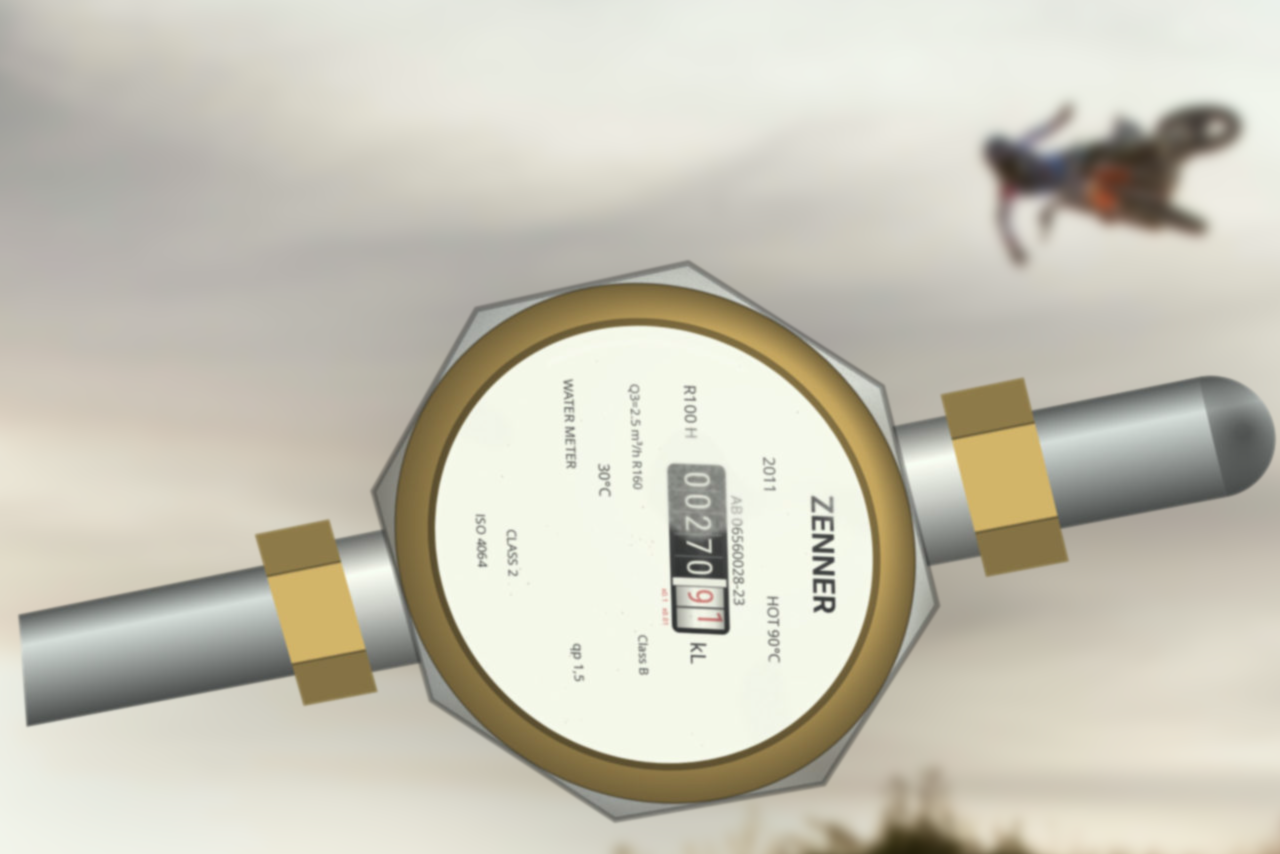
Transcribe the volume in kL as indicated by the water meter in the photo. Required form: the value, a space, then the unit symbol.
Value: 270.91 kL
